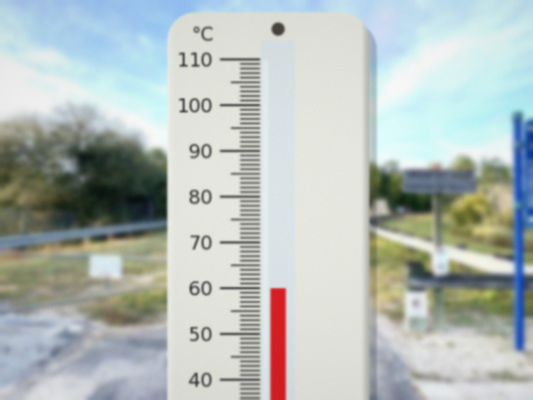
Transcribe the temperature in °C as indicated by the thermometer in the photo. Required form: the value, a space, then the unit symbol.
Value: 60 °C
